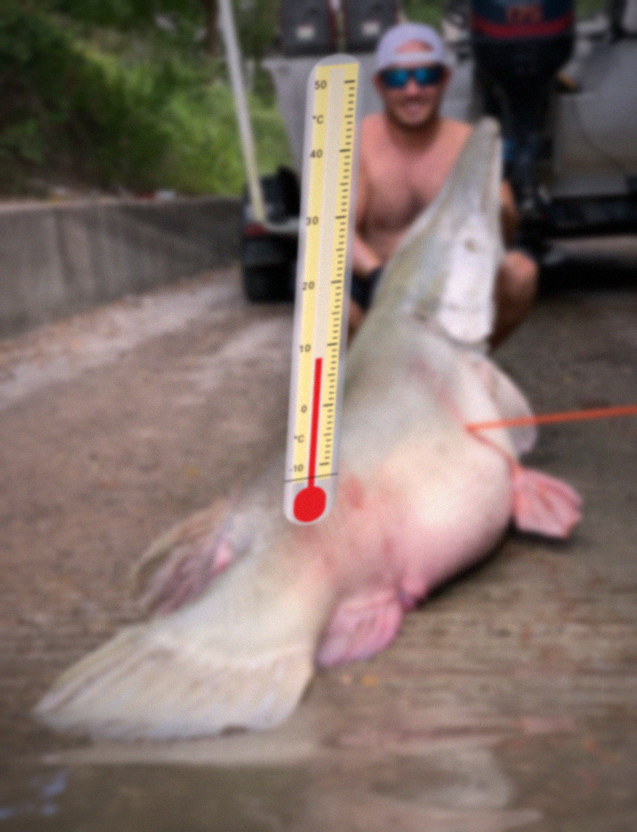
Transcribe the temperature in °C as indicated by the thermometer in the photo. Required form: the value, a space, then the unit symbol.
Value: 8 °C
